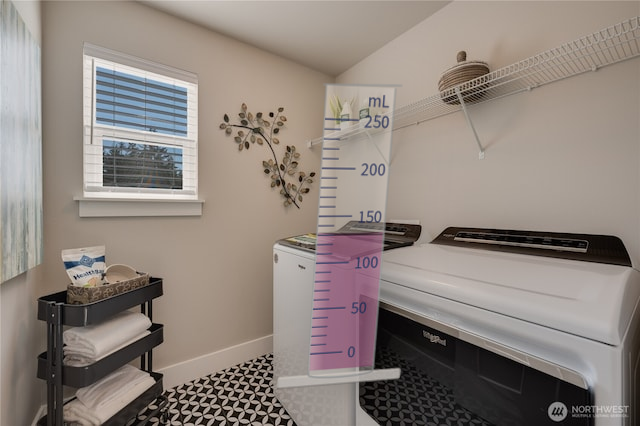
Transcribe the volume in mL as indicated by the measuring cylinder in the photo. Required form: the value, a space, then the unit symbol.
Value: 130 mL
